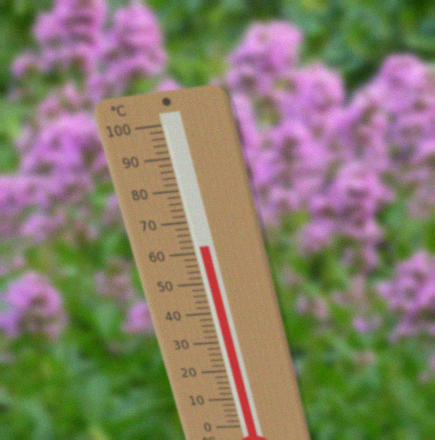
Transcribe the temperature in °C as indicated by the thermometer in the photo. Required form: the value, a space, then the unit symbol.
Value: 62 °C
